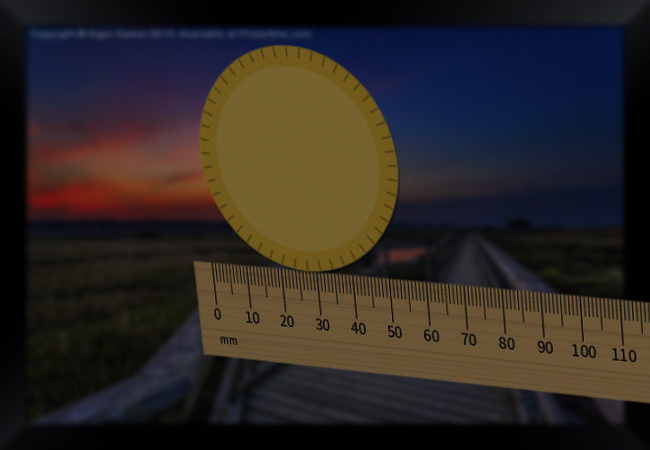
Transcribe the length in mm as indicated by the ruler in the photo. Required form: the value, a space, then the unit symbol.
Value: 55 mm
